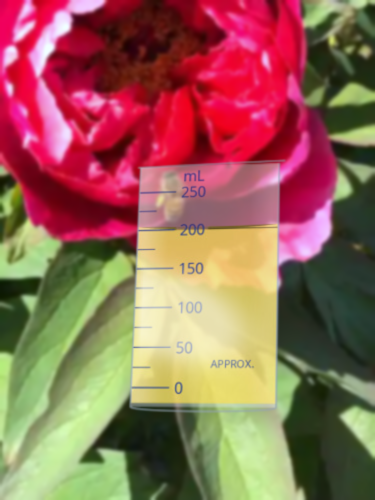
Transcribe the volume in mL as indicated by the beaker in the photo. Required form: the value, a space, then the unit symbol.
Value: 200 mL
